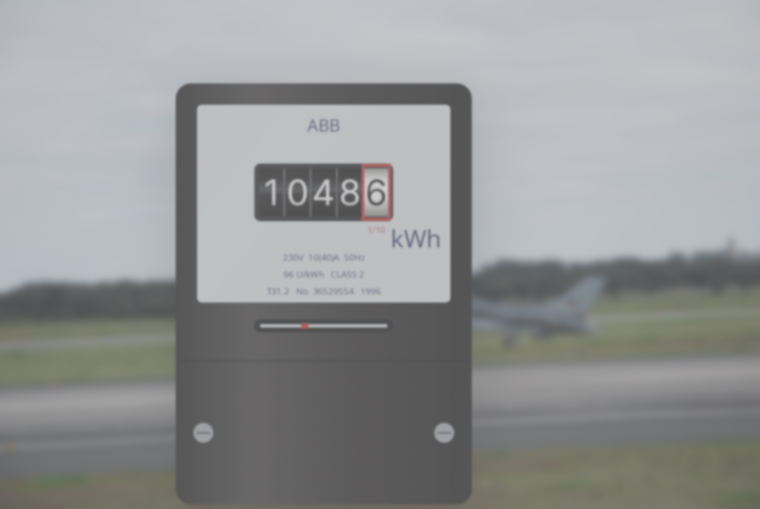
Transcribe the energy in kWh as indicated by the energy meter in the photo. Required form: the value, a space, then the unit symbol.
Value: 1048.6 kWh
